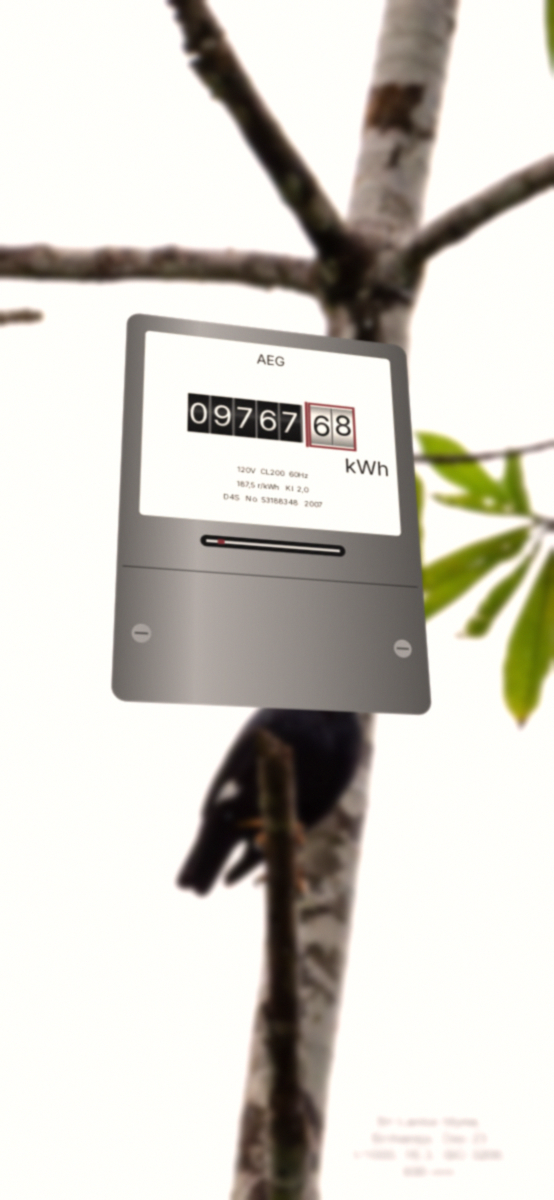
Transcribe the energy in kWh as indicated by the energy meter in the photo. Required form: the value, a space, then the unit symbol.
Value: 9767.68 kWh
